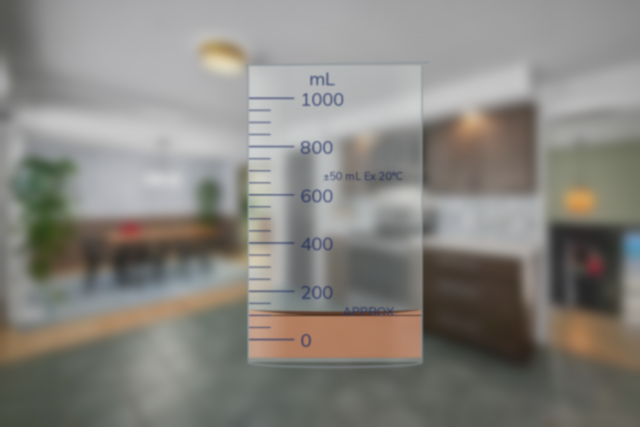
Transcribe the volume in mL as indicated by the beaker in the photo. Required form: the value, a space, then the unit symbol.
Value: 100 mL
